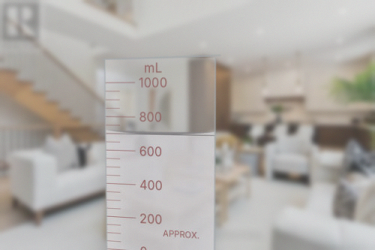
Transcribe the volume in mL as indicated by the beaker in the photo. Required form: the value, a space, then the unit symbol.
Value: 700 mL
